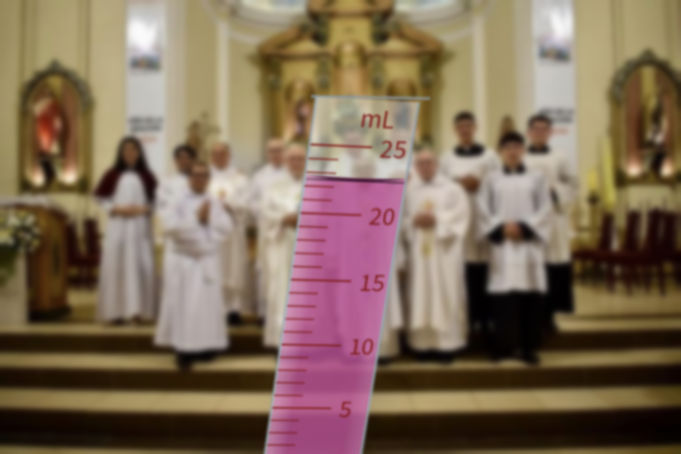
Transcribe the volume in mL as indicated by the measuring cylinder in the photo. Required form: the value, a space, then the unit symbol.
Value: 22.5 mL
